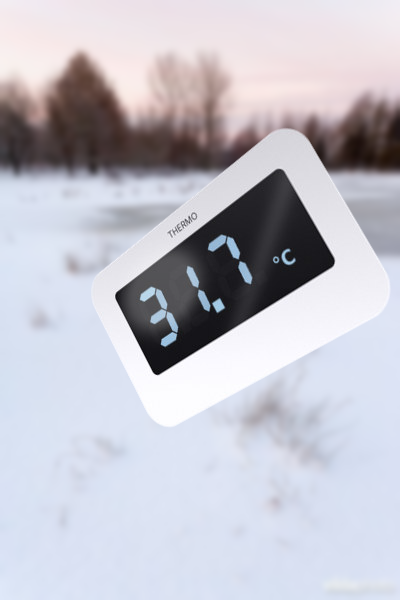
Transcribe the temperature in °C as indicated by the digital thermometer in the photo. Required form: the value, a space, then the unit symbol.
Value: 31.7 °C
